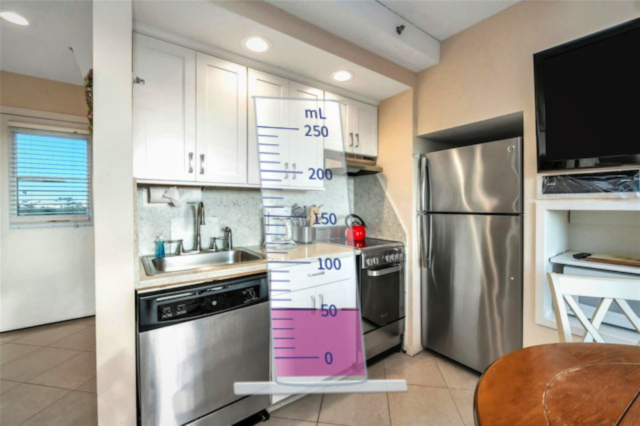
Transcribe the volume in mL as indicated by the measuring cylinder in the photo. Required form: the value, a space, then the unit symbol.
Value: 50 mL
